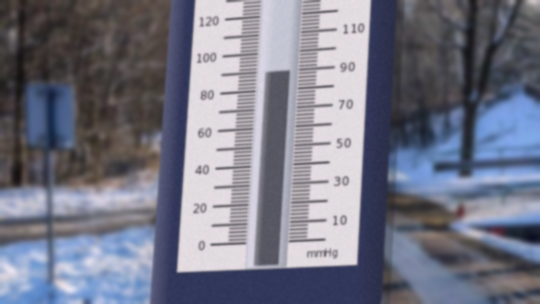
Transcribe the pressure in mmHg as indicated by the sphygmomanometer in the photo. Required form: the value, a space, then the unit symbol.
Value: 90 mmHg
